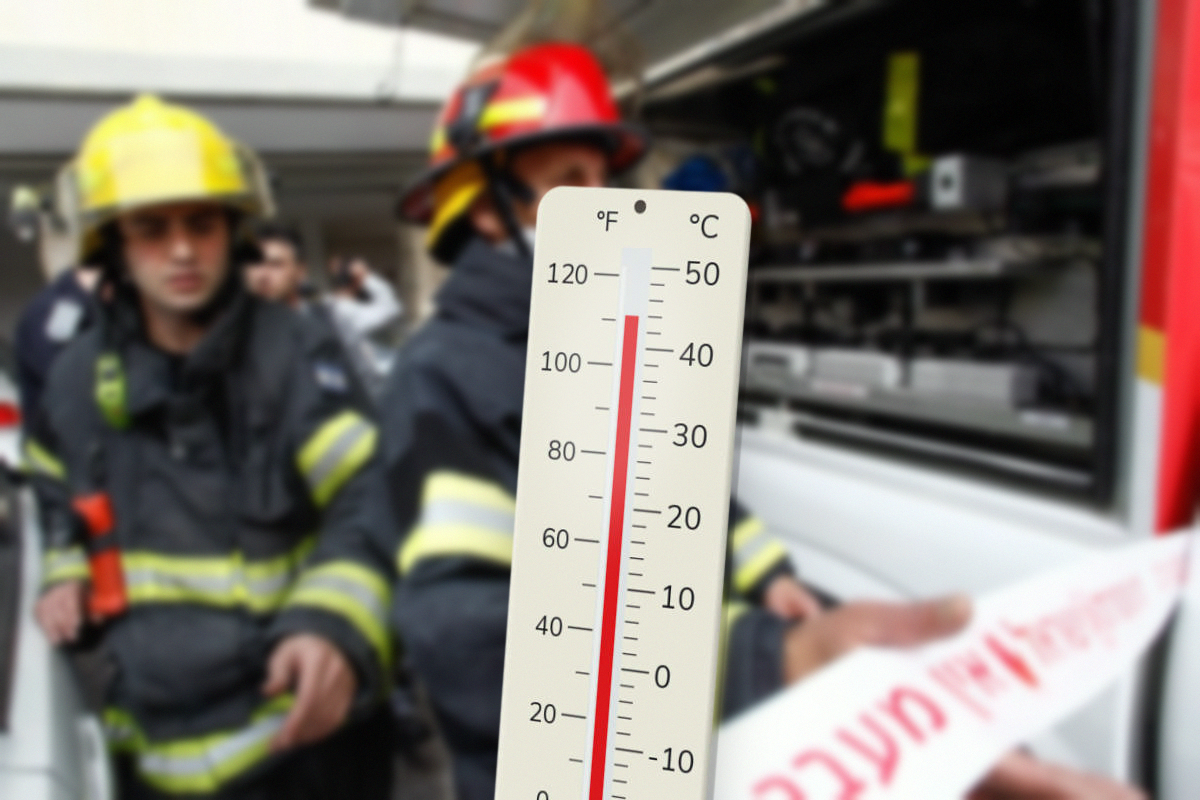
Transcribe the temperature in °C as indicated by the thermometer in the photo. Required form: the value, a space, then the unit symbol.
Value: 44 °C
